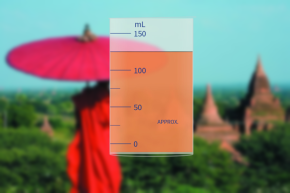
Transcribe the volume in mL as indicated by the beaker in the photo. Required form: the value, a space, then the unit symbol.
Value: 125 mL
